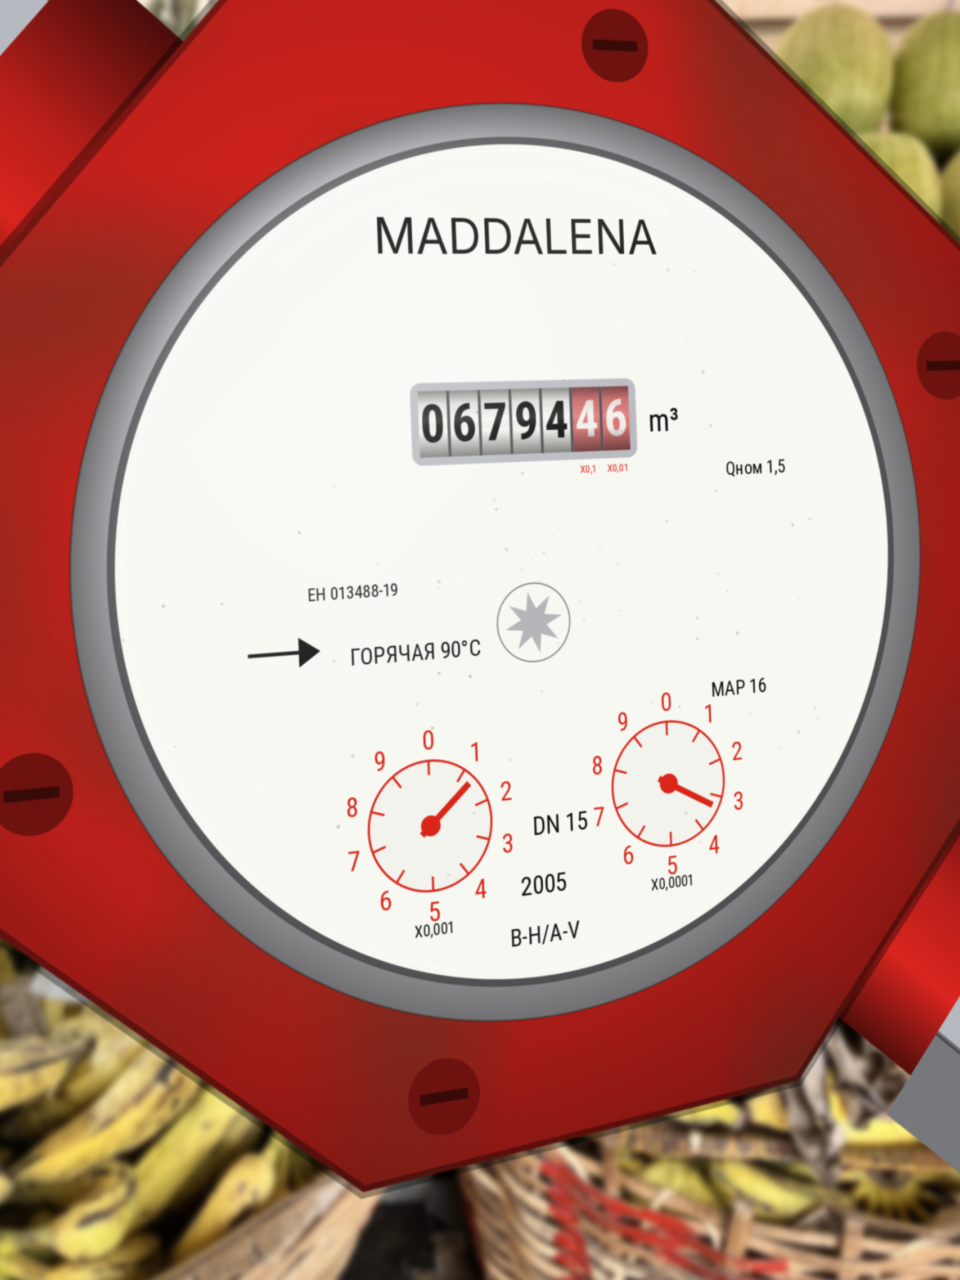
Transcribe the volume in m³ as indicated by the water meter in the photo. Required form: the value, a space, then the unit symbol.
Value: 6794.4613 m³
